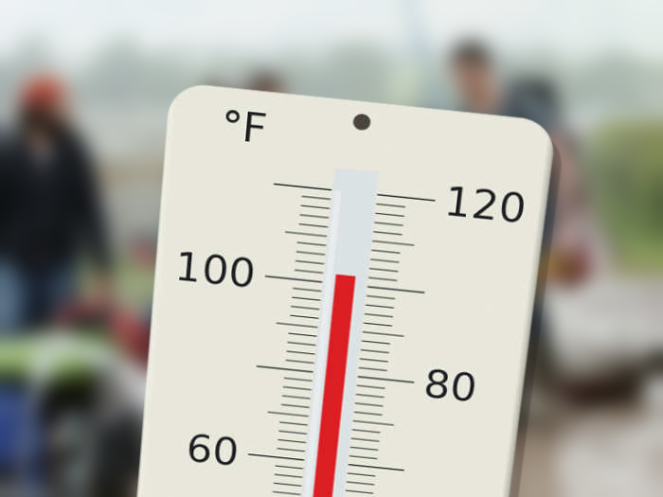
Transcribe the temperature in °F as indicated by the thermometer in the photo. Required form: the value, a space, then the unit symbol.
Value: 102 °F
